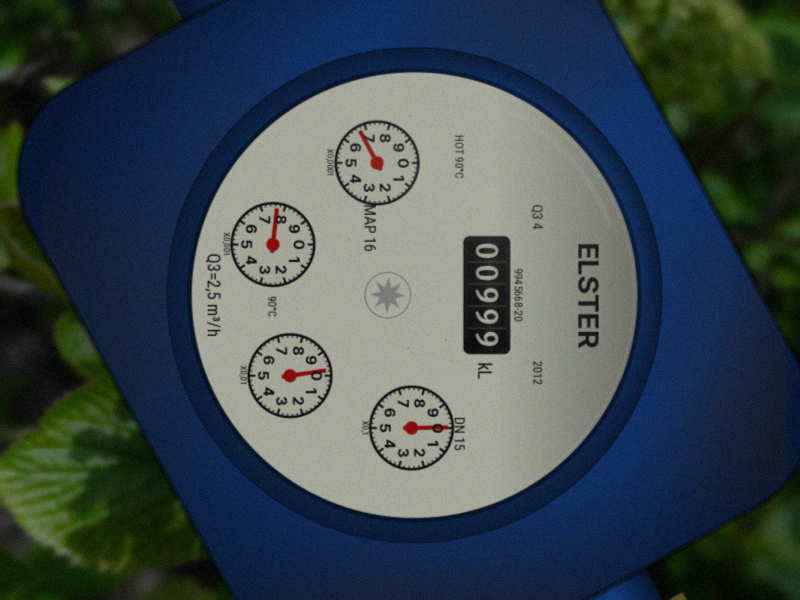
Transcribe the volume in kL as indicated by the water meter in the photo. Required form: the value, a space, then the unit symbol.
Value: 998.9976 kL
